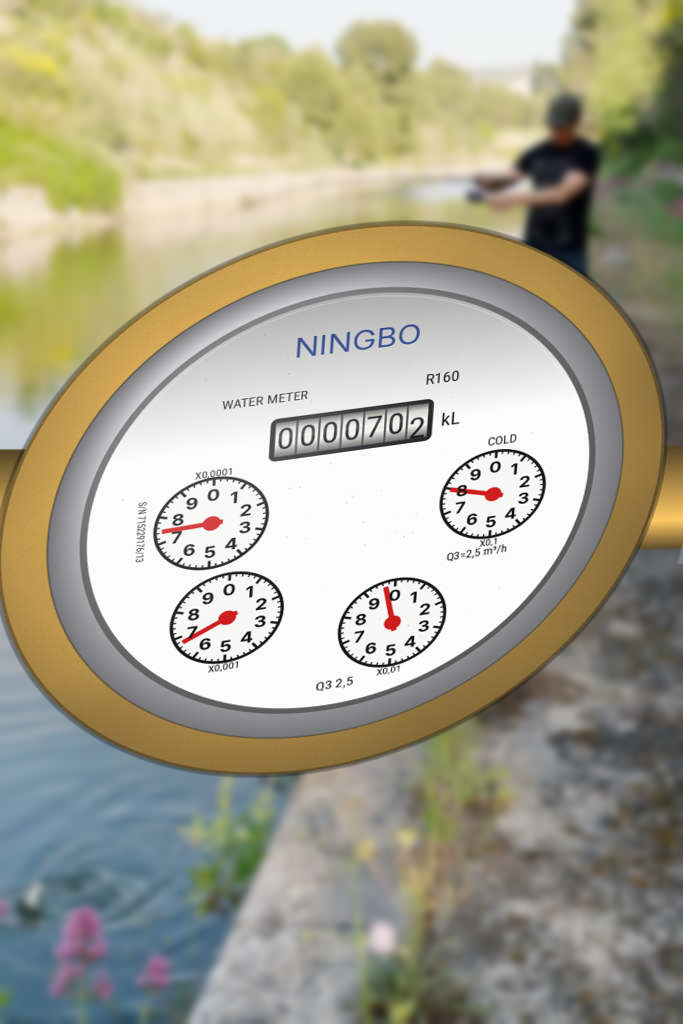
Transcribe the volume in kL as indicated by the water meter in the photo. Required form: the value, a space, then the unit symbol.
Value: 701.7967 kL
